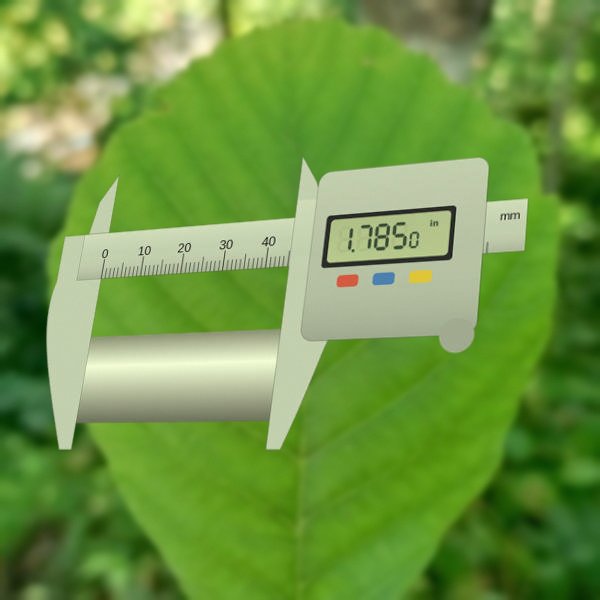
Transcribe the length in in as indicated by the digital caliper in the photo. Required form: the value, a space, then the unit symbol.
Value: 1.7850 in
